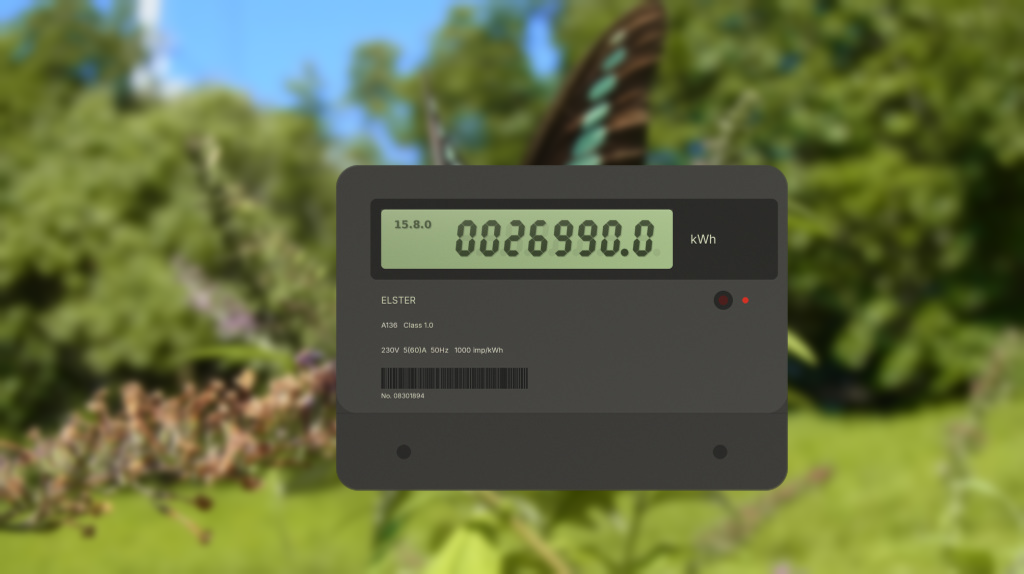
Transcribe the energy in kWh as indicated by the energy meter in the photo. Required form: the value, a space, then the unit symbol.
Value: 26990.0 kWh
